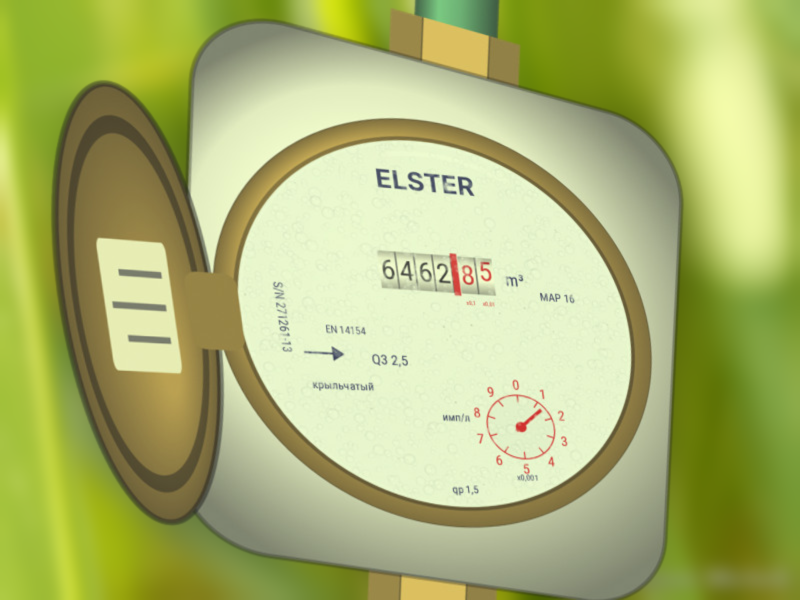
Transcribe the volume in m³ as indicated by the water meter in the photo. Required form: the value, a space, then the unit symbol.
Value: 6462.851 m³
